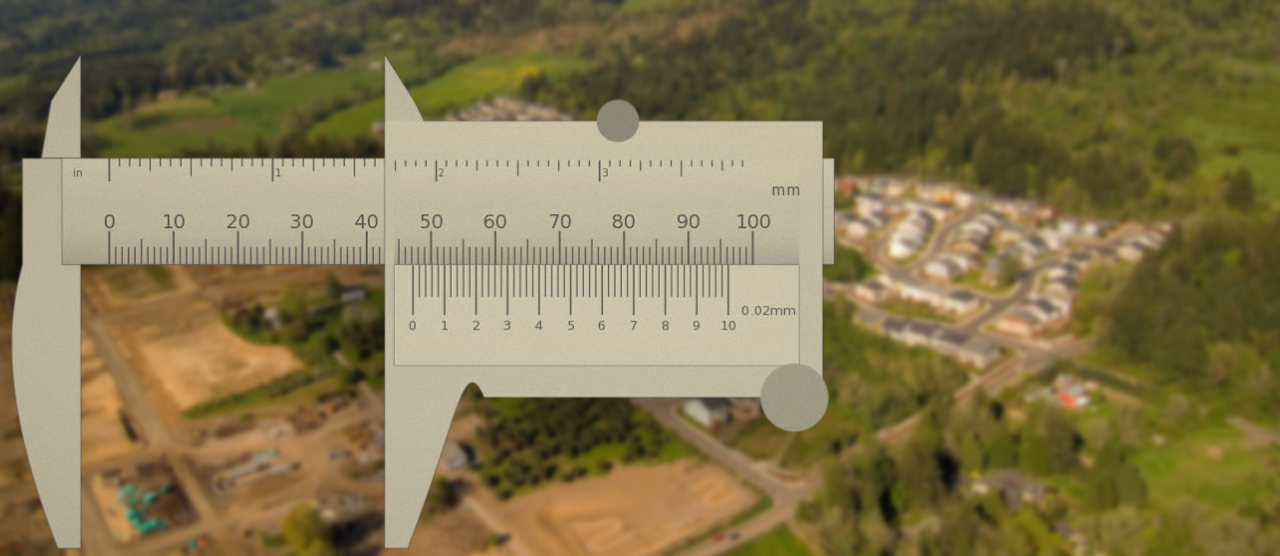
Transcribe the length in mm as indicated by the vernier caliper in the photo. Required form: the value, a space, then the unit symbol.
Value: 47.2 mm
